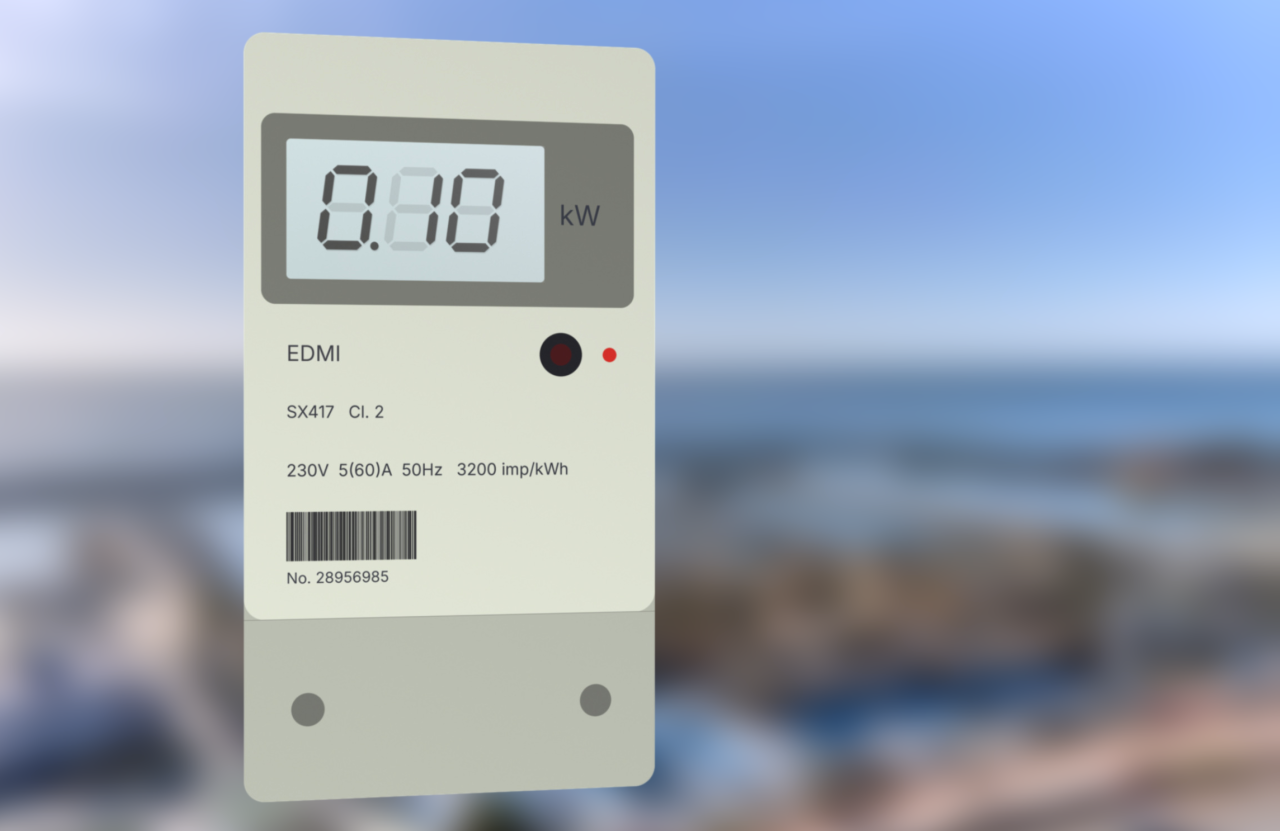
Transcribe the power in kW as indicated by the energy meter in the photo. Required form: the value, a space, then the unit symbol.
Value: 0.10 kW
